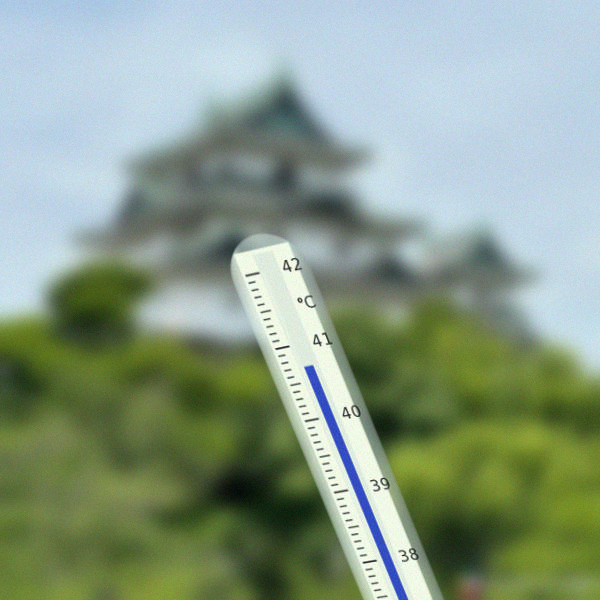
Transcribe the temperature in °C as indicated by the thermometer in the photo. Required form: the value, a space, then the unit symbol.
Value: 40.7 °C
